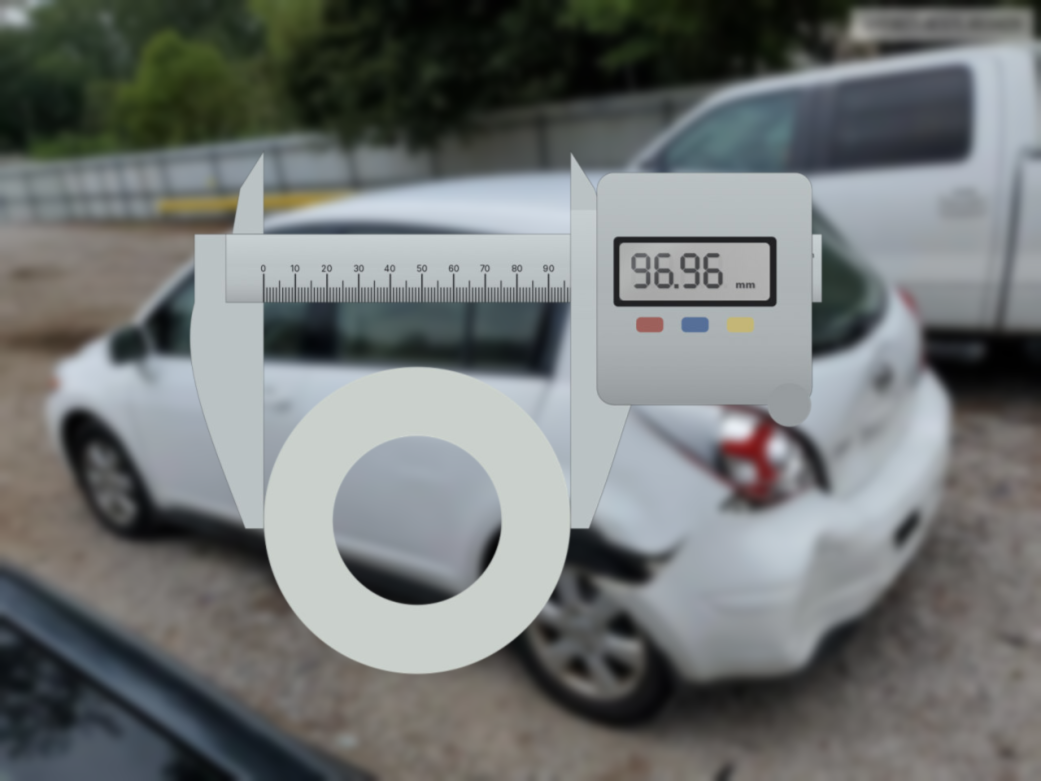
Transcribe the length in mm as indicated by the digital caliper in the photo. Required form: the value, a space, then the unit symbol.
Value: 96.96 mm
